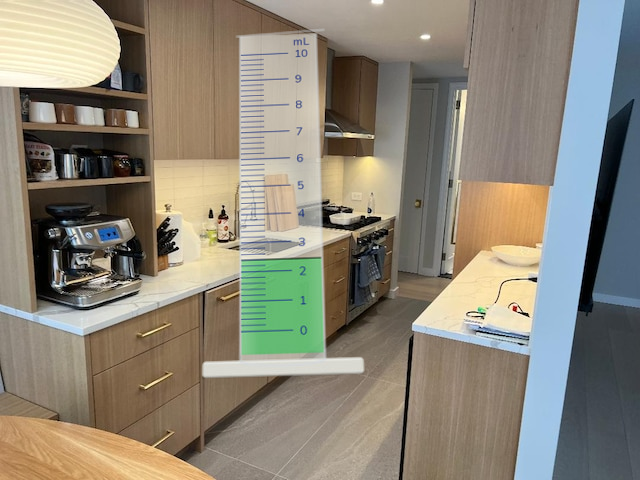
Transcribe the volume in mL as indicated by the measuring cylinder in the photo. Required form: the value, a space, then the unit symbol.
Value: 2.4 mL
